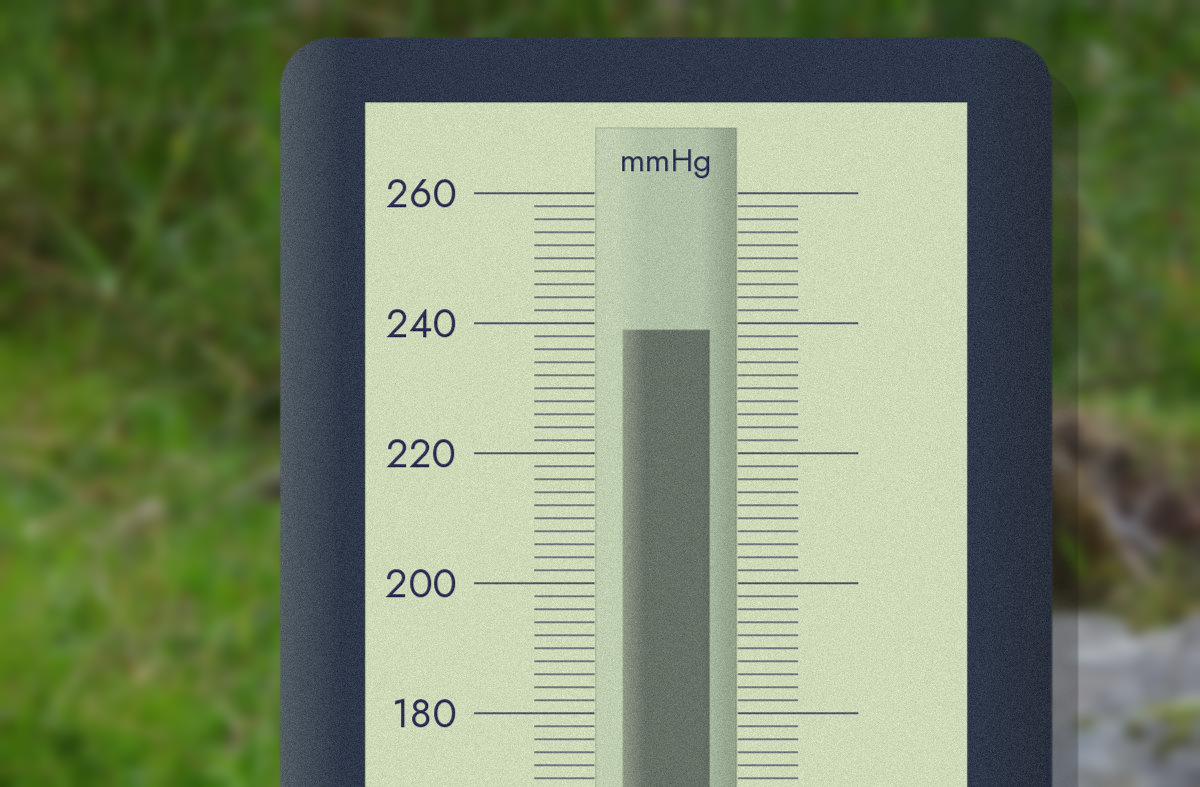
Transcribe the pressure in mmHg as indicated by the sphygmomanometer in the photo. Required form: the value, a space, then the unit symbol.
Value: 239 mmHg
